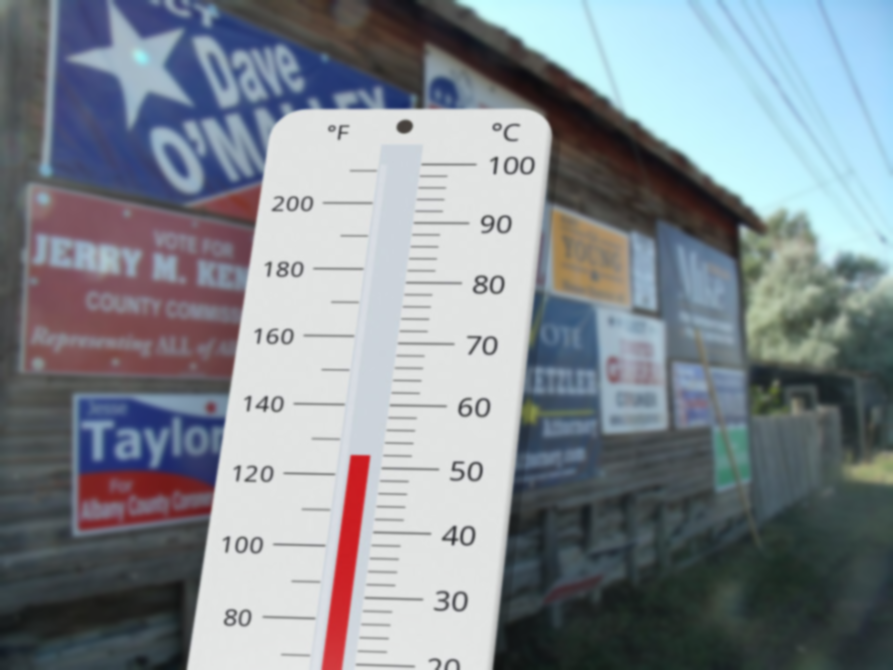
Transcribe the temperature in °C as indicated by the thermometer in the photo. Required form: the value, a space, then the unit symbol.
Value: 52 °C
